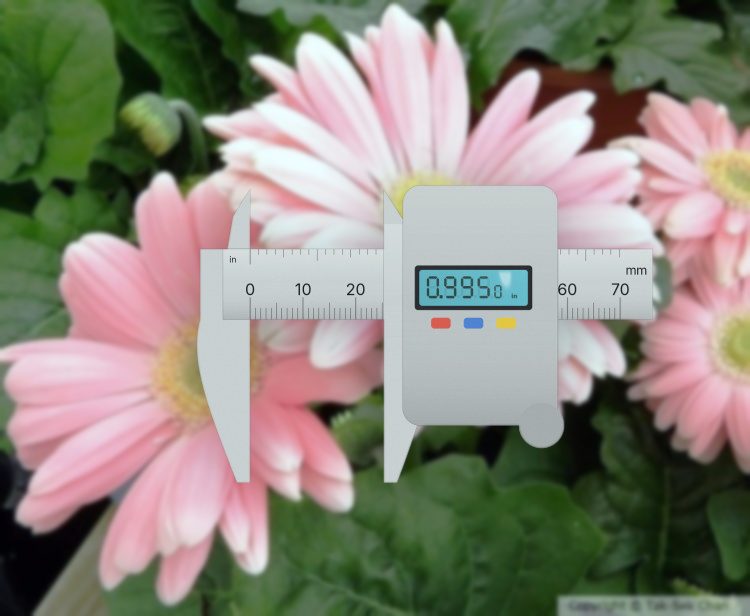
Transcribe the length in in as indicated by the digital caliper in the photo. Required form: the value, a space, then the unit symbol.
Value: 0.9950 in
